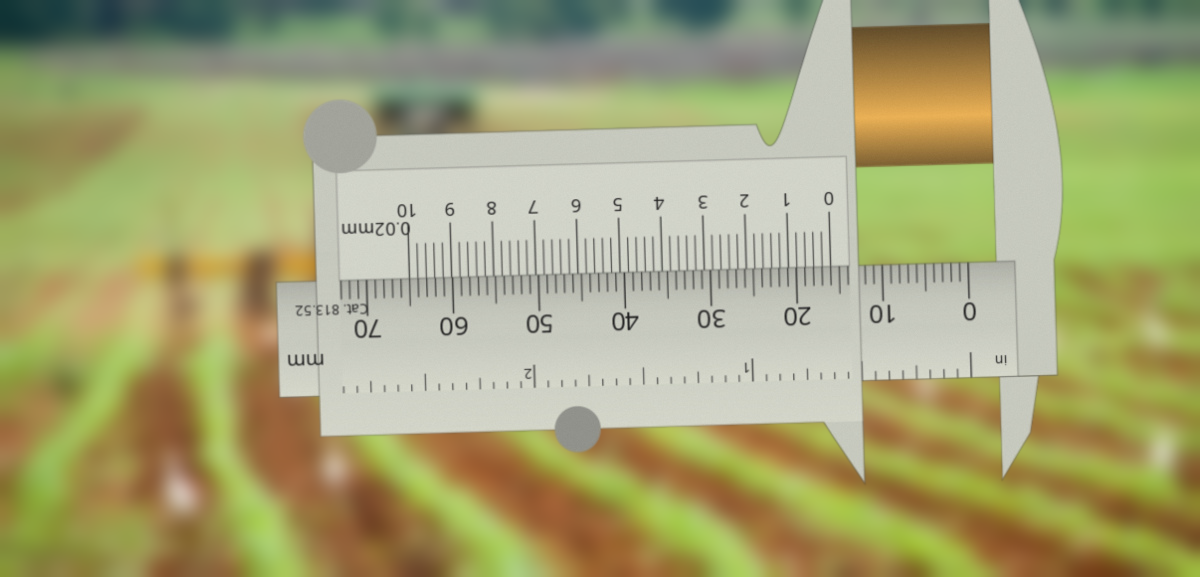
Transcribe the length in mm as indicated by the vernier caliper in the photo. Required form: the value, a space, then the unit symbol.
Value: 16.0 mm
